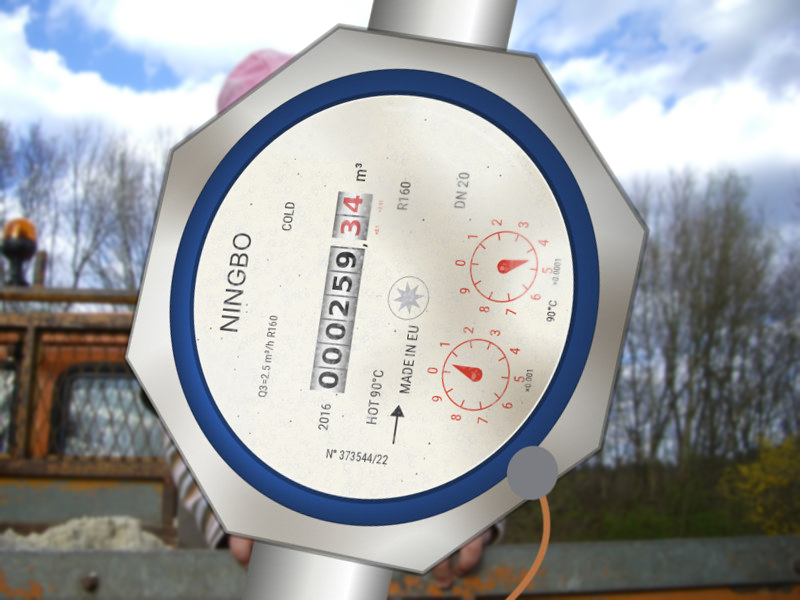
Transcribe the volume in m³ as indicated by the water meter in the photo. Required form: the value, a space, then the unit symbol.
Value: 259.3404 m³
